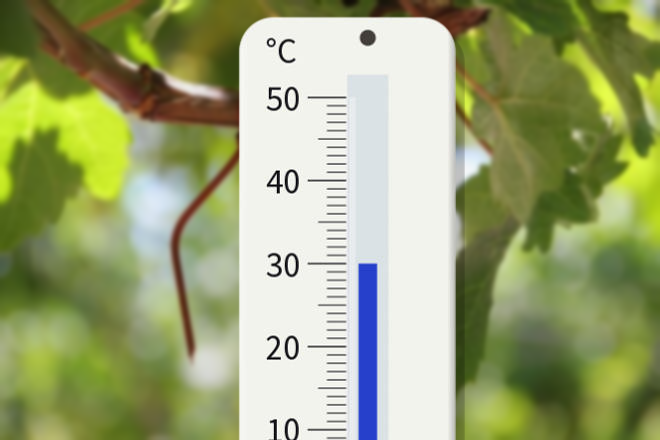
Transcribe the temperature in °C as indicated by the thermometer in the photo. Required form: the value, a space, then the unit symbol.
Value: 30 °C
